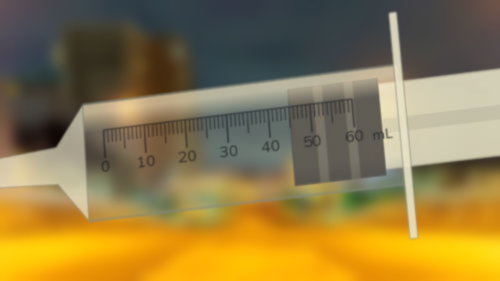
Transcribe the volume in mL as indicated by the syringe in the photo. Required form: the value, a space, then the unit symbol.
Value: 45 mL
